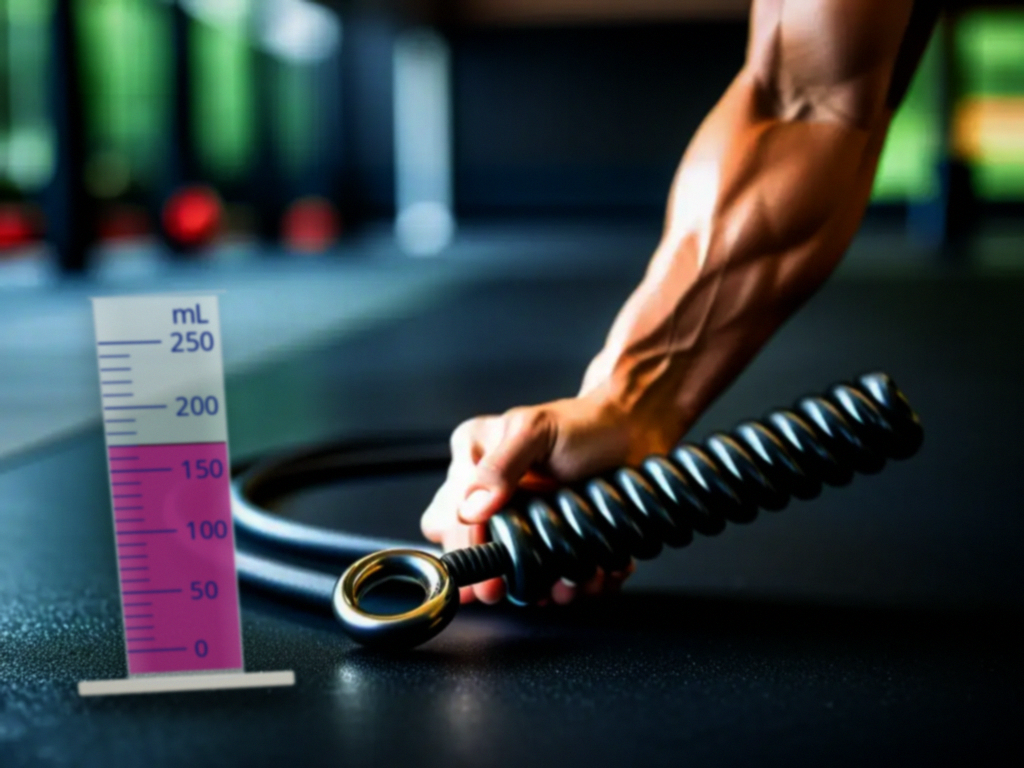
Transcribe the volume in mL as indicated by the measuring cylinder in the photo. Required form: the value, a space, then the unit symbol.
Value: 170 mL
